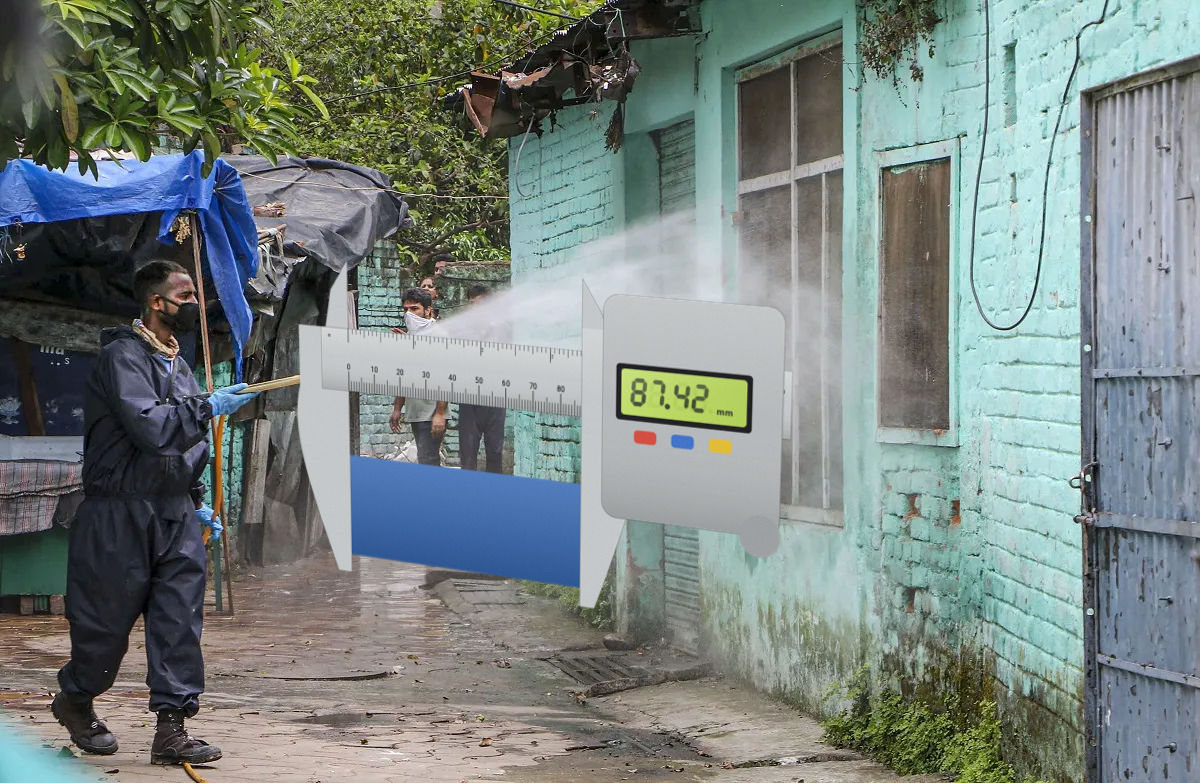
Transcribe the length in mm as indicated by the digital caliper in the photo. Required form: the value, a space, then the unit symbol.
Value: 87.42 mm
